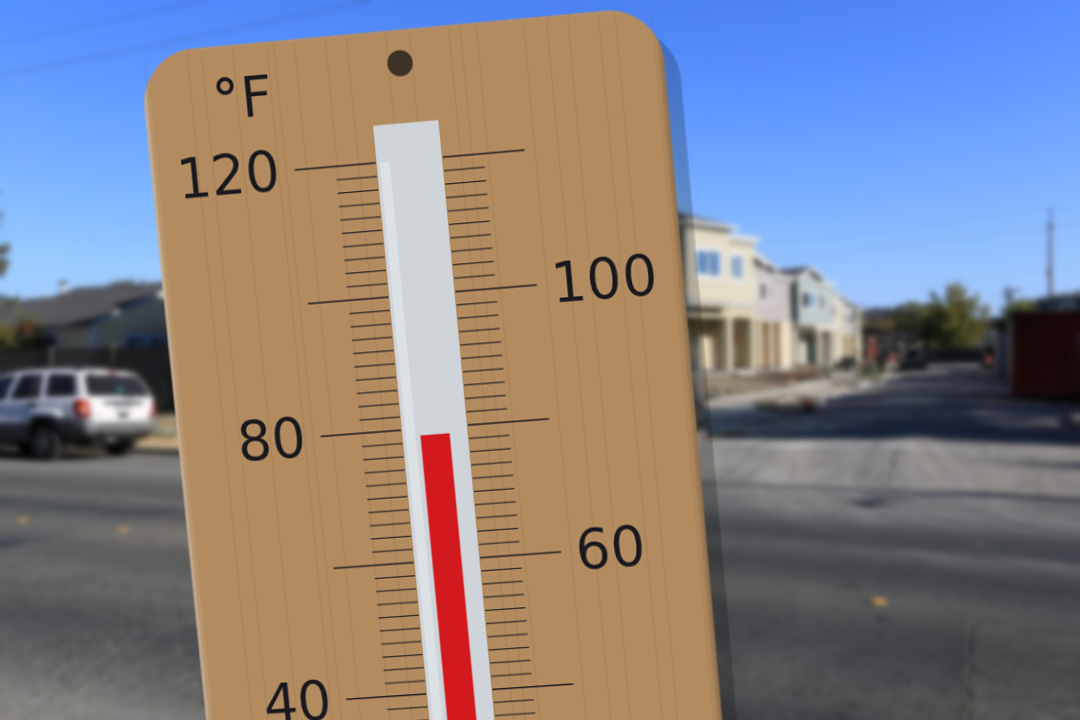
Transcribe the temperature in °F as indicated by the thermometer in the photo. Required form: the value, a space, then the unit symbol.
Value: 79 °F
